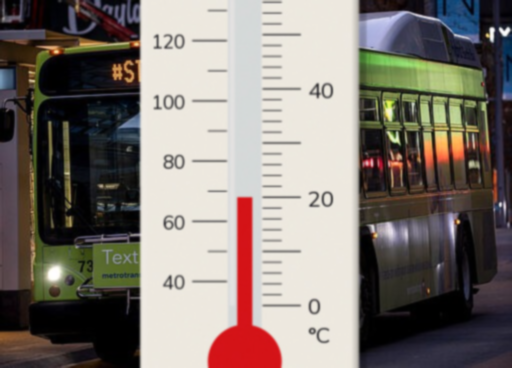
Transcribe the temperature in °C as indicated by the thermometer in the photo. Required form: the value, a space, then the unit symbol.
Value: 20 °C
